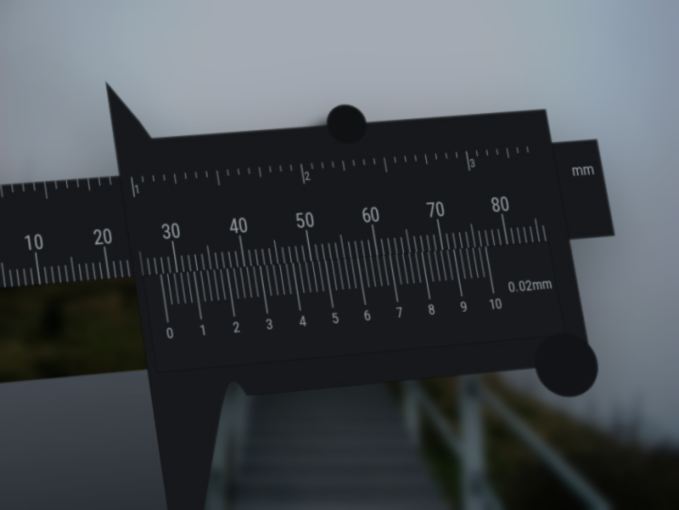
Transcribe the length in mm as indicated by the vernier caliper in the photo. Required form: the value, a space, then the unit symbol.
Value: 27.6 mm
